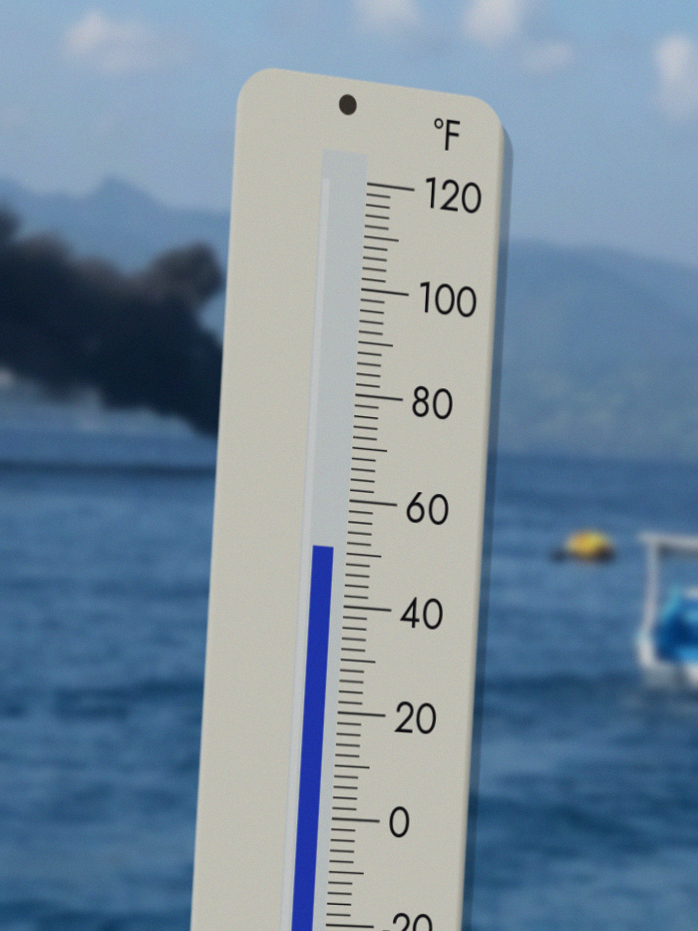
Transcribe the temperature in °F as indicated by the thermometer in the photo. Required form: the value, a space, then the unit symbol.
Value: 51 °F
